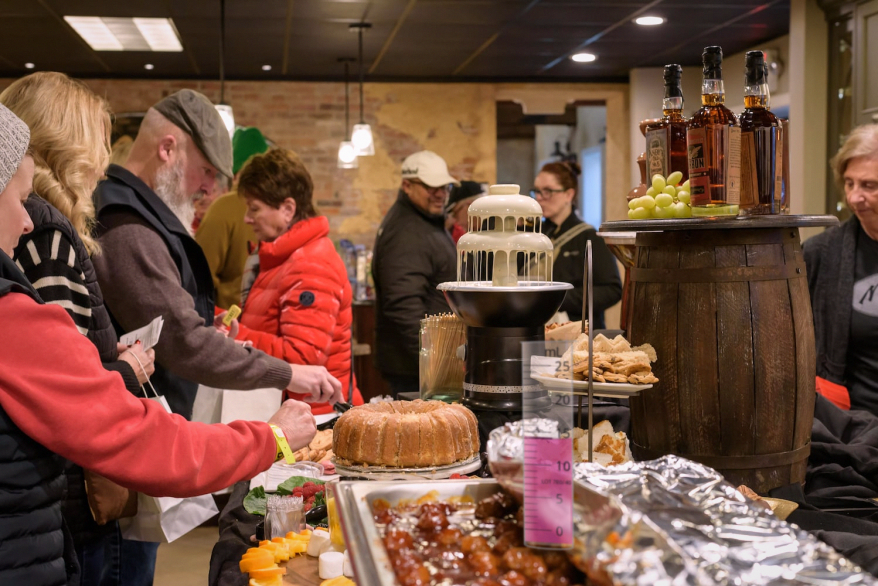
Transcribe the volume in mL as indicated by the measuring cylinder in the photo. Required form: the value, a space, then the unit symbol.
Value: 14 mL
